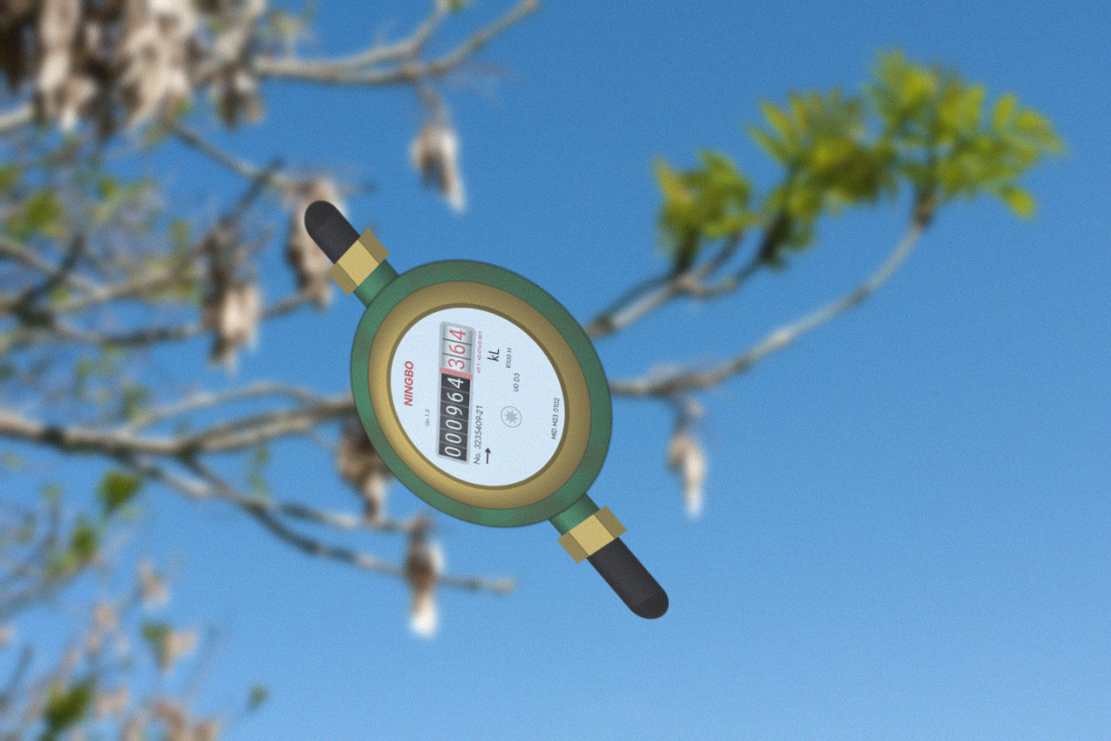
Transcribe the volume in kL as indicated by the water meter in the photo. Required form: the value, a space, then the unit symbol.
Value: 964.364 kL
